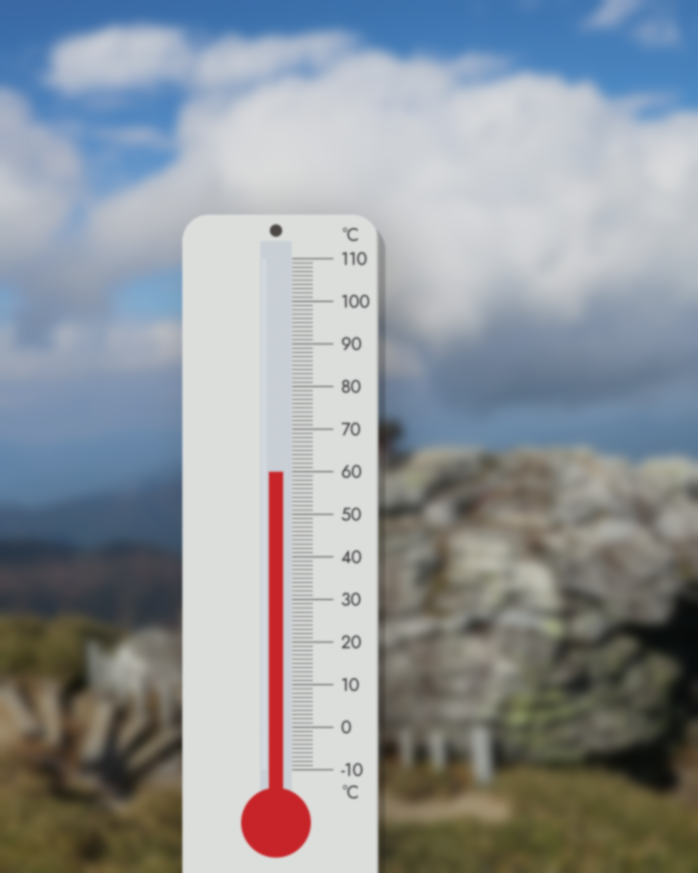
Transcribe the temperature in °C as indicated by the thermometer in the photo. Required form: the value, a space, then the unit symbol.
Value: 60 °C
